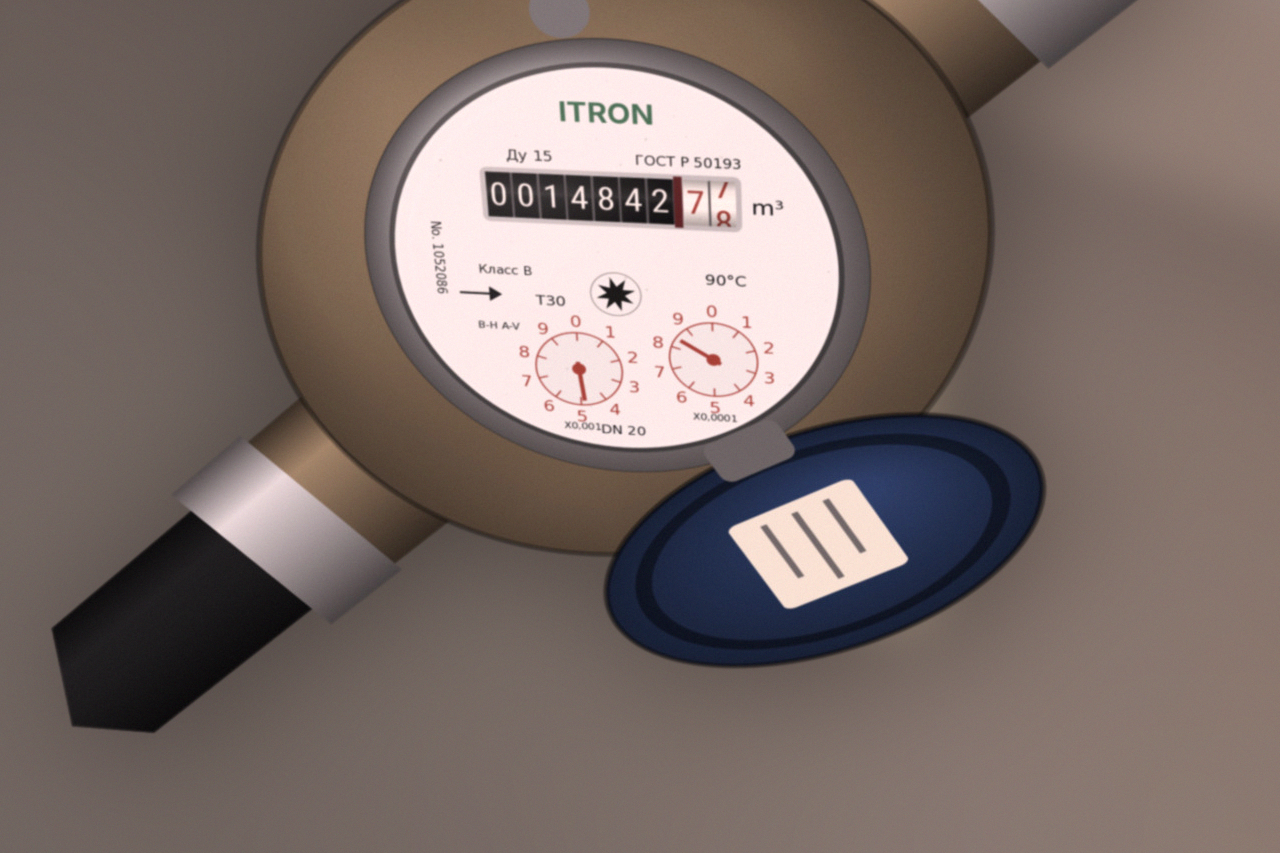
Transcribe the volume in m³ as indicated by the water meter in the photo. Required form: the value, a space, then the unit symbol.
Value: 14842.7748 m³
